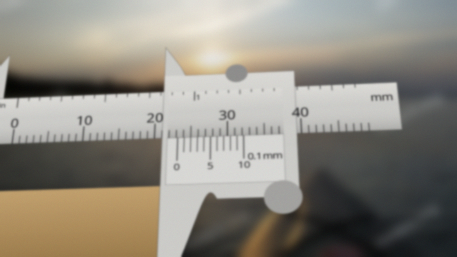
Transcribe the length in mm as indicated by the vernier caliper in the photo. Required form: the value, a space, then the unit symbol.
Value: 23.2 mm
